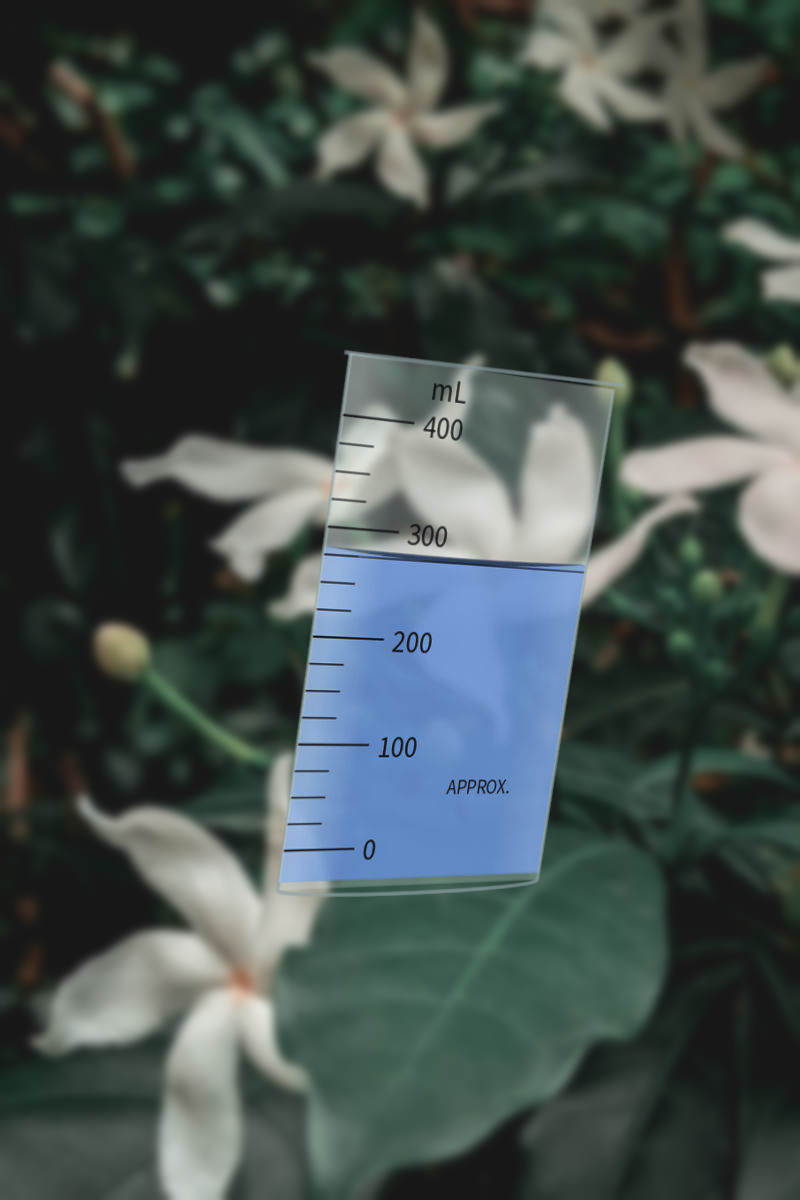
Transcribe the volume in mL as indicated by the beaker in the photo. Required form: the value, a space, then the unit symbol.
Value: 275 mL
